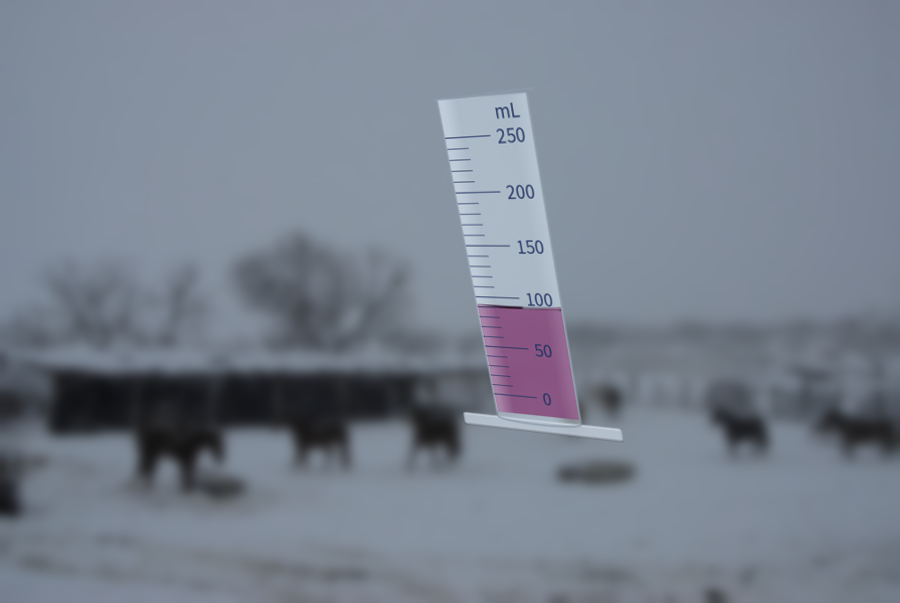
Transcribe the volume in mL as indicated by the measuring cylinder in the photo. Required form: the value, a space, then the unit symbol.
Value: 90 mL
